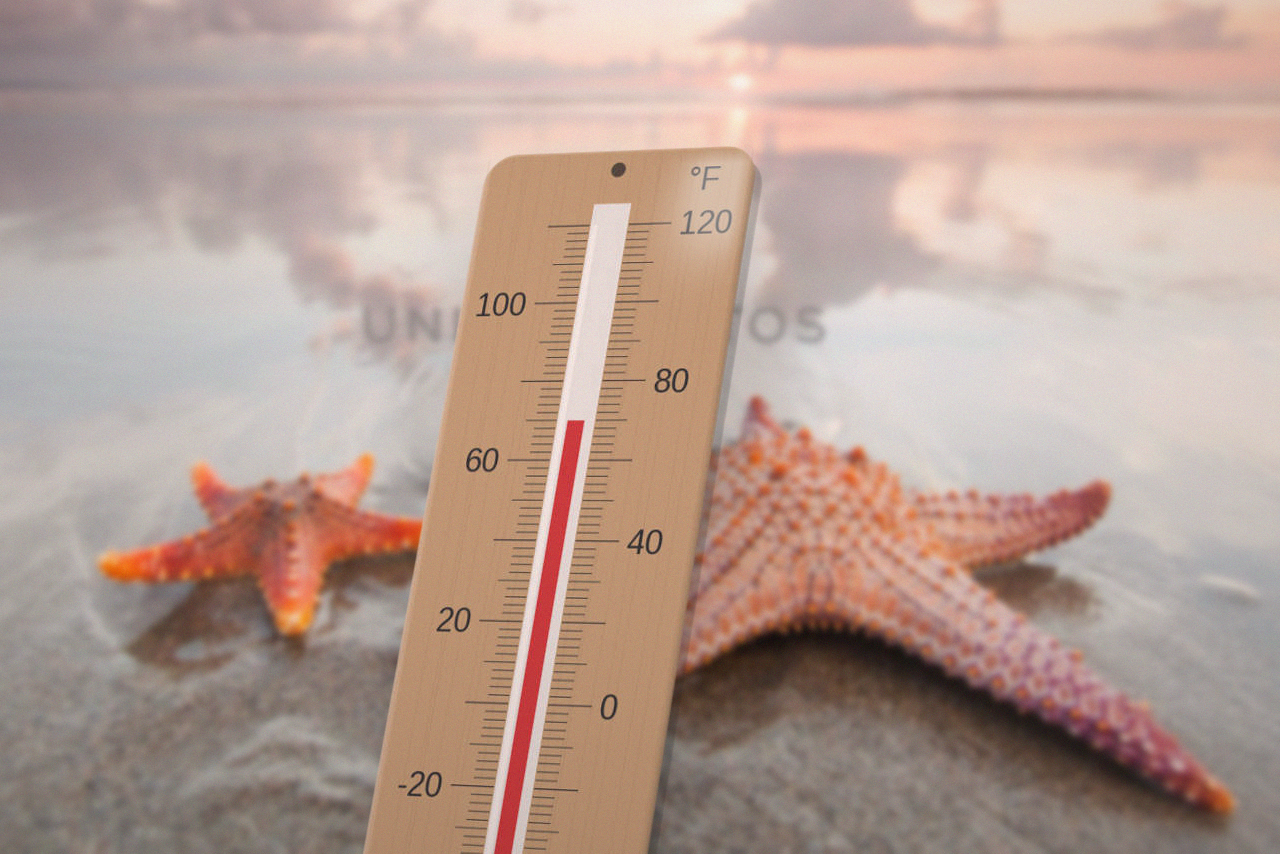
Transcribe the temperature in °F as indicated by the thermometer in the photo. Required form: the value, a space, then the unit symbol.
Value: 70 °F
